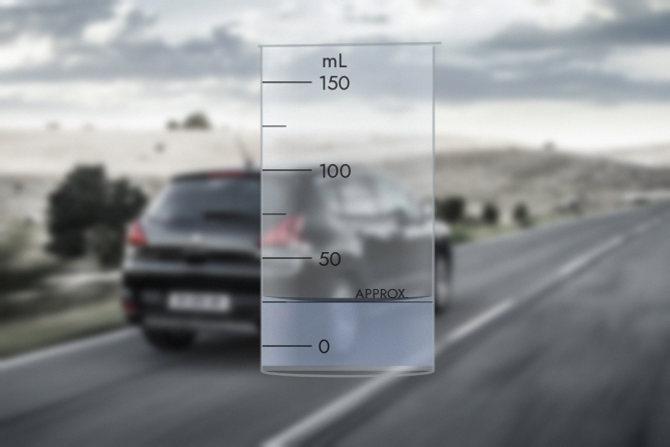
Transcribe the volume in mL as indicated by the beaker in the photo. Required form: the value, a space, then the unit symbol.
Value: 25 mL
